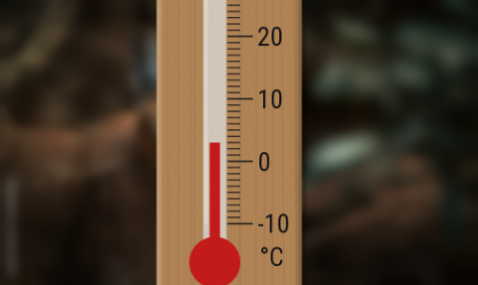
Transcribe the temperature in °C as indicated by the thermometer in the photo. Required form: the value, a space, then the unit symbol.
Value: 3 °C
